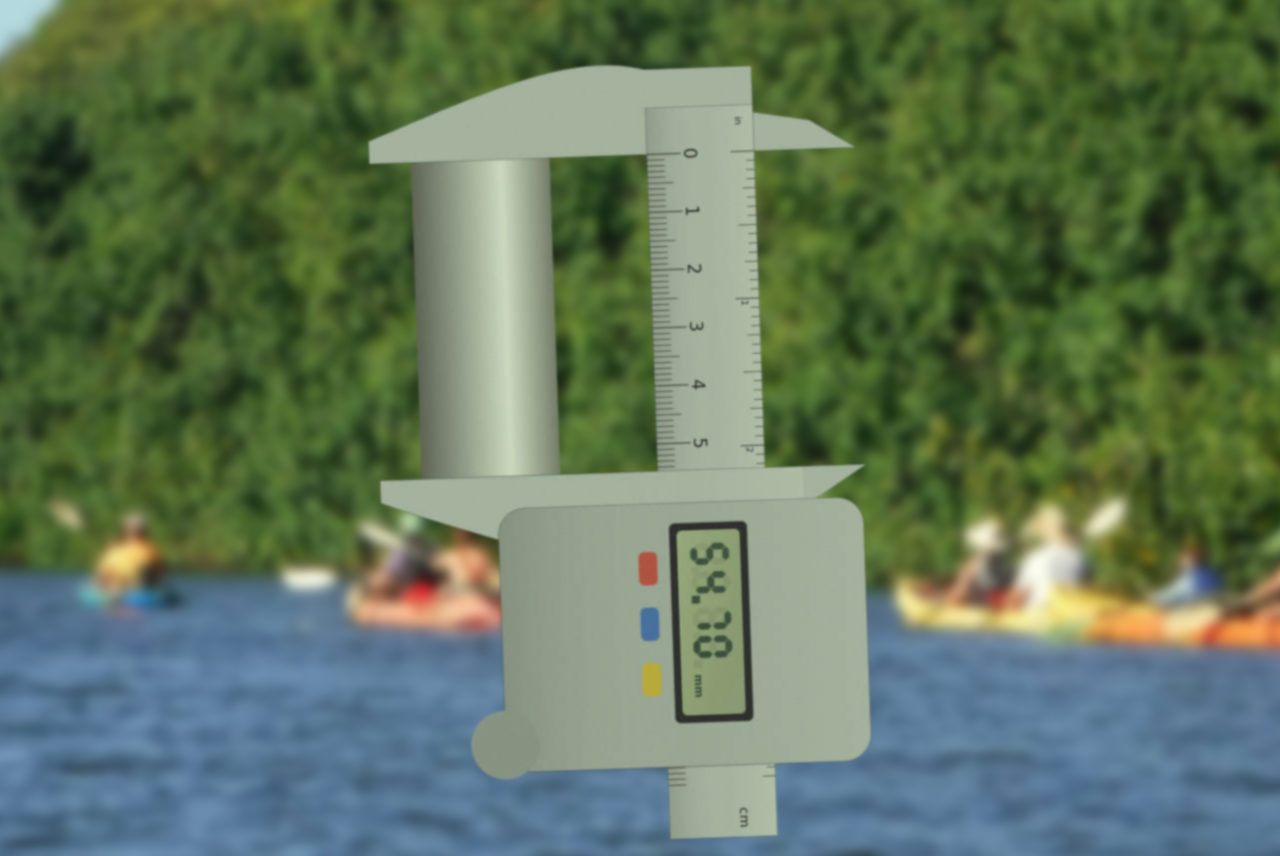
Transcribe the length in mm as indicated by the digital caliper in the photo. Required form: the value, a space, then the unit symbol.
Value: 54.70 mm
